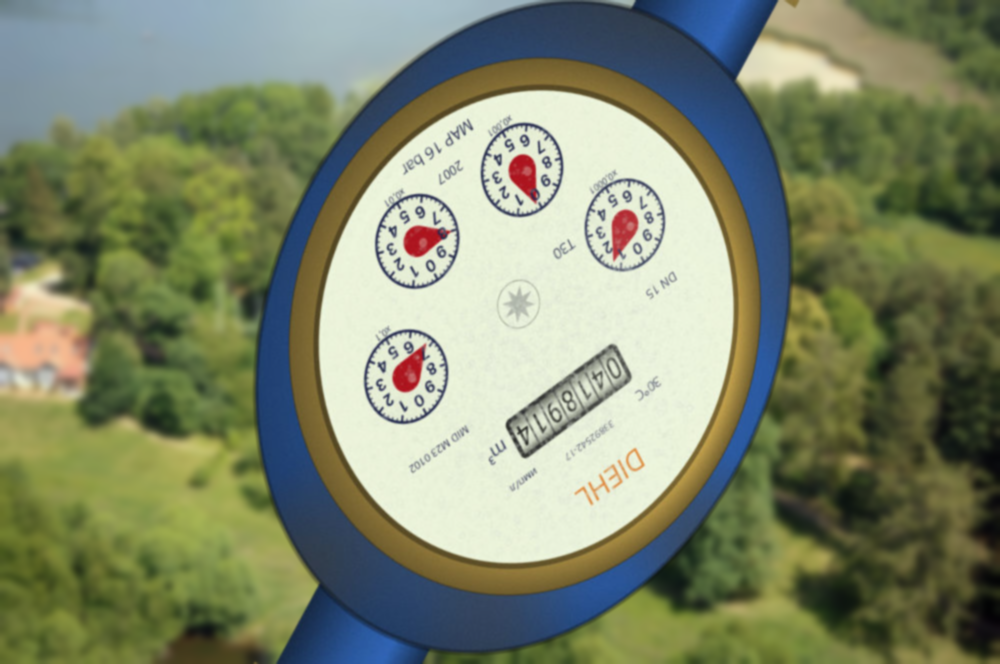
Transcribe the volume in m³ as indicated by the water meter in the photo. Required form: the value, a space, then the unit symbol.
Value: 418914.6801 m³
